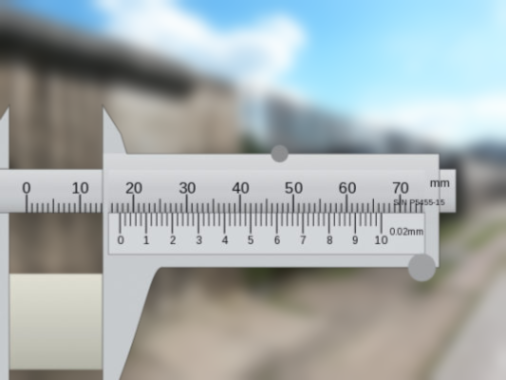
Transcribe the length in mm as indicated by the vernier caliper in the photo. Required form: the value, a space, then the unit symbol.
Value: 17.5 mm
